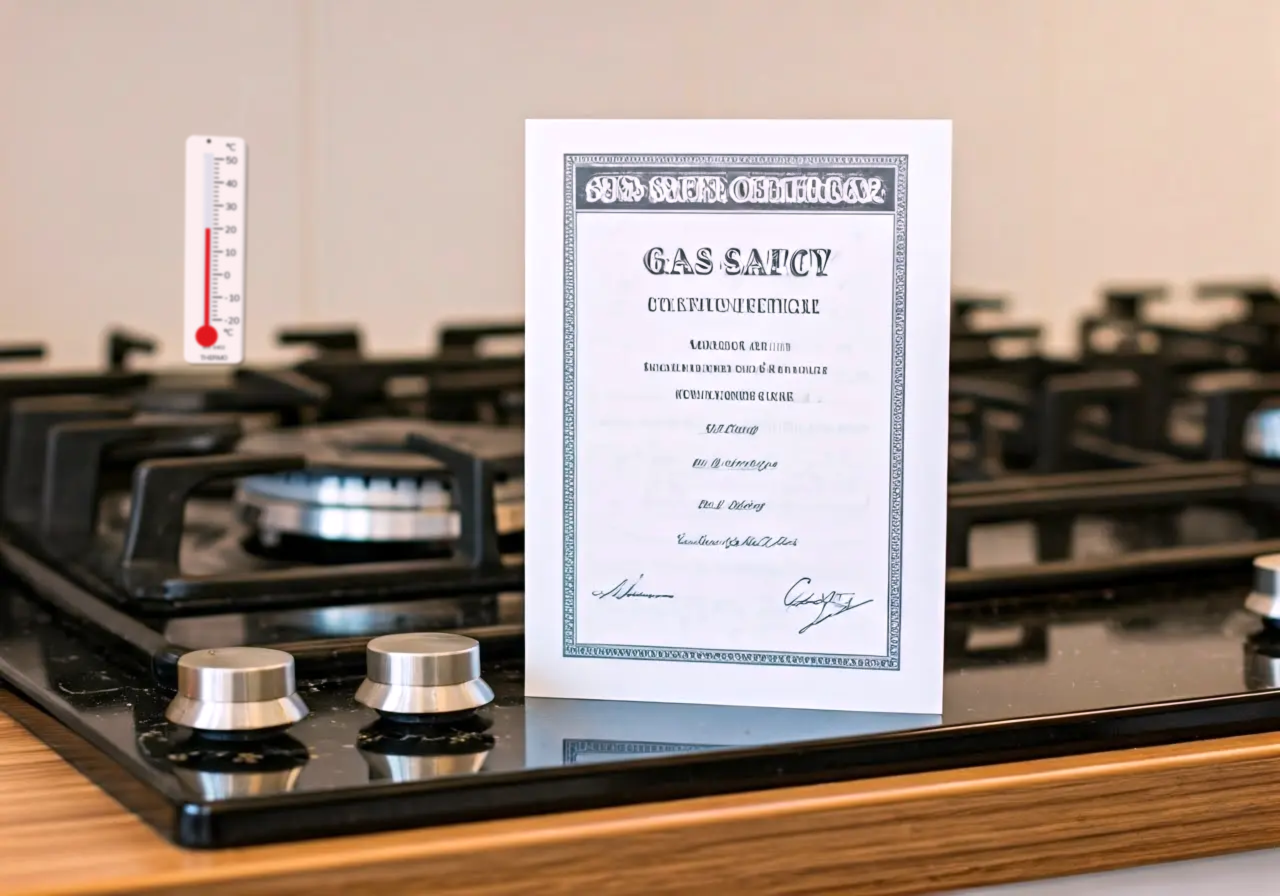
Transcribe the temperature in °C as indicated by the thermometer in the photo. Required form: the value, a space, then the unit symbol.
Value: 20 °C
